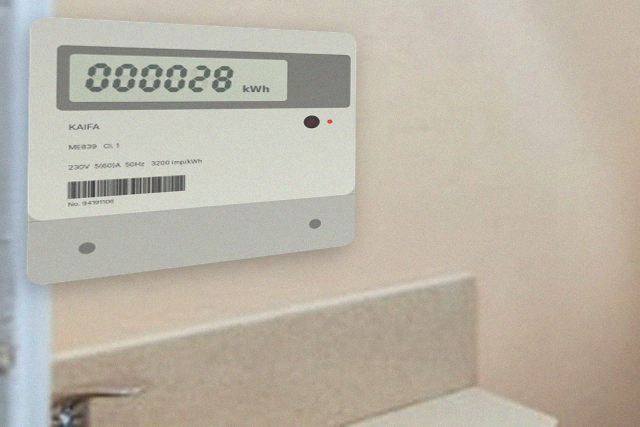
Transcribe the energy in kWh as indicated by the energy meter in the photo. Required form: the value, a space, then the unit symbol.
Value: 28 kWh
